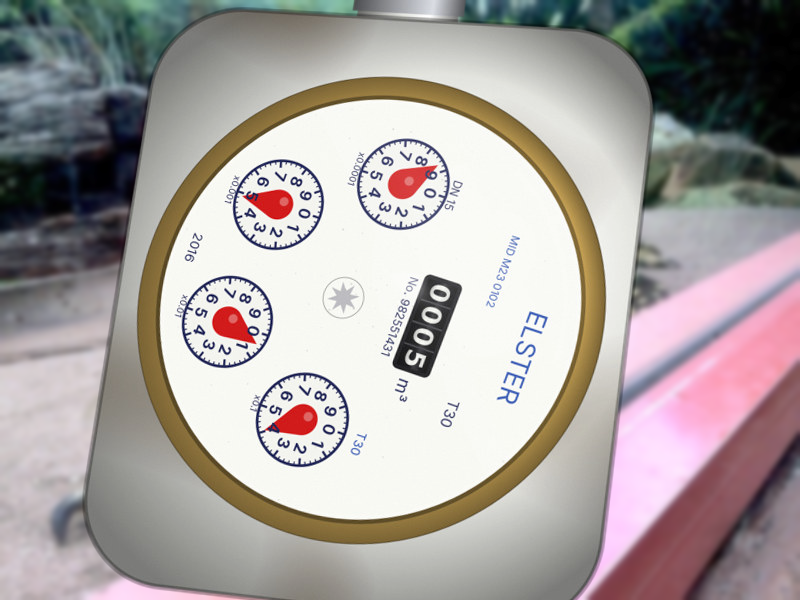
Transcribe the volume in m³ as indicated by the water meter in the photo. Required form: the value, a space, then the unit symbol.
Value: 5.4048 m³
